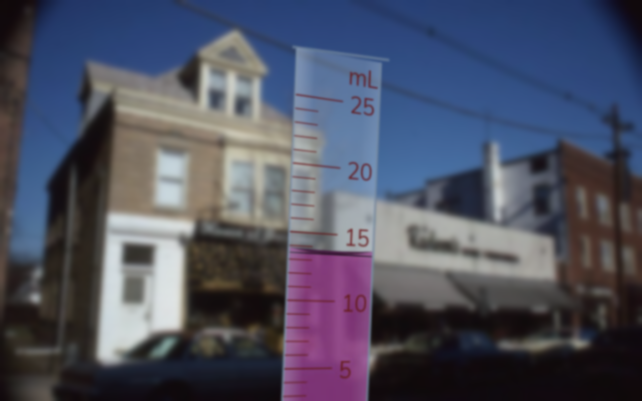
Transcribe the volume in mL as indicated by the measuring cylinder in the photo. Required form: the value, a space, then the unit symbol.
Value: 13.5 mL
